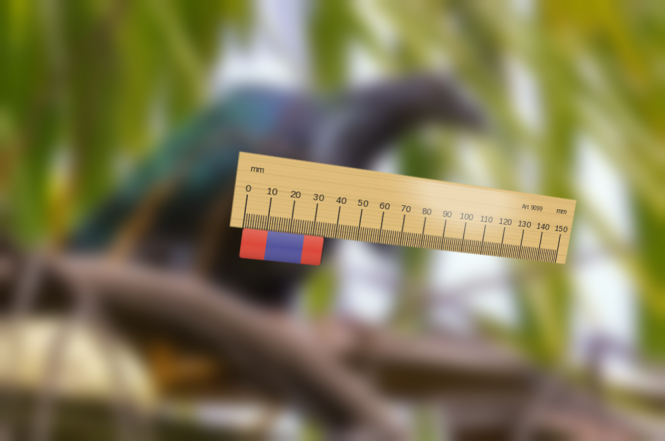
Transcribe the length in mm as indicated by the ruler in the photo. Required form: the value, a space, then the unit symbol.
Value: 35 mm
